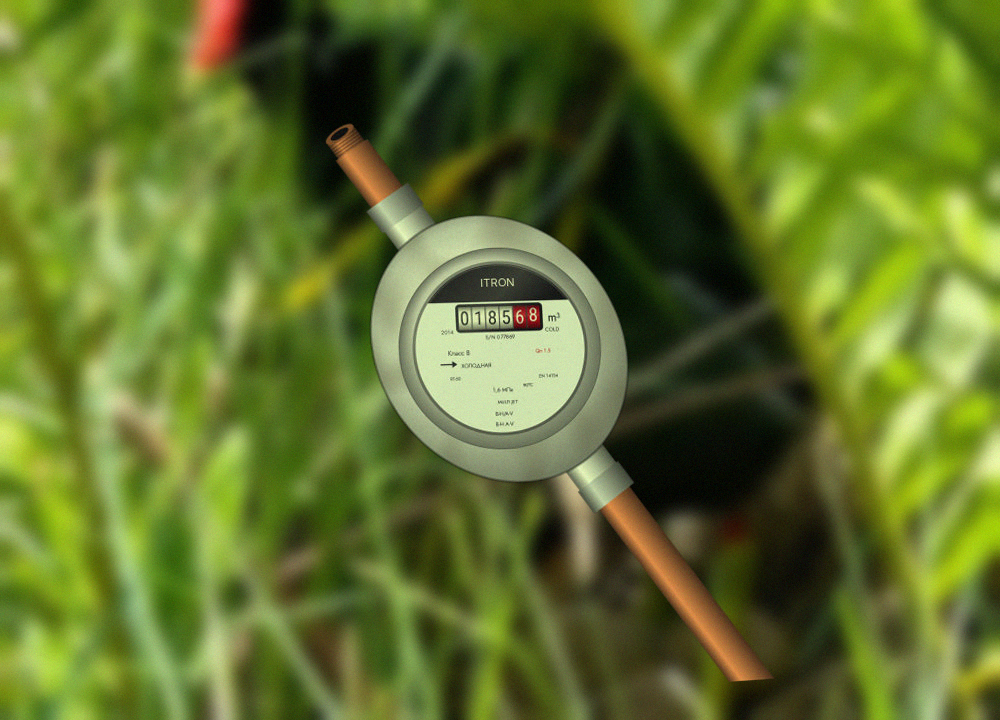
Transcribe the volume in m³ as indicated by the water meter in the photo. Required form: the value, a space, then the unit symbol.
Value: 185.68 m³
